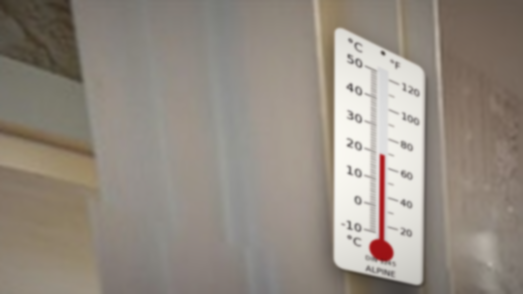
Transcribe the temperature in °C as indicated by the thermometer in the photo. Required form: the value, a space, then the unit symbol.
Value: 20 °C
